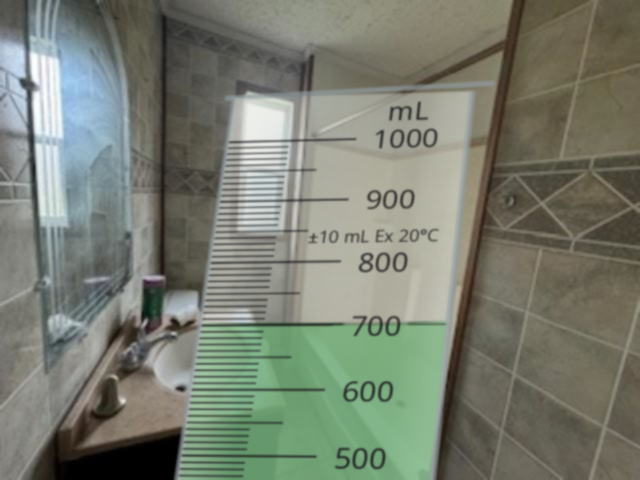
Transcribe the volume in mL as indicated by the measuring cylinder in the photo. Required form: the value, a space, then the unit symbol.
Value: 700 mL
